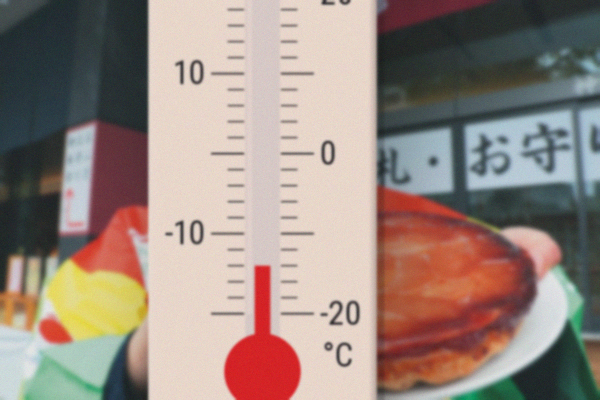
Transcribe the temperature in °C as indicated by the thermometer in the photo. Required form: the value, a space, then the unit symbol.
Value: -14 °C
